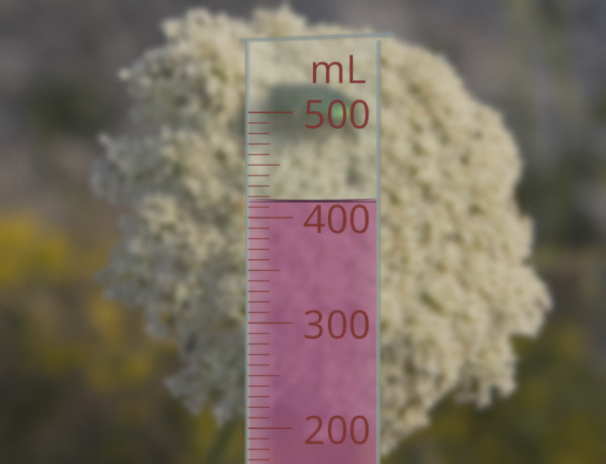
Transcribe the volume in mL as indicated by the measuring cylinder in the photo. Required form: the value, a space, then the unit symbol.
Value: 415 mL
